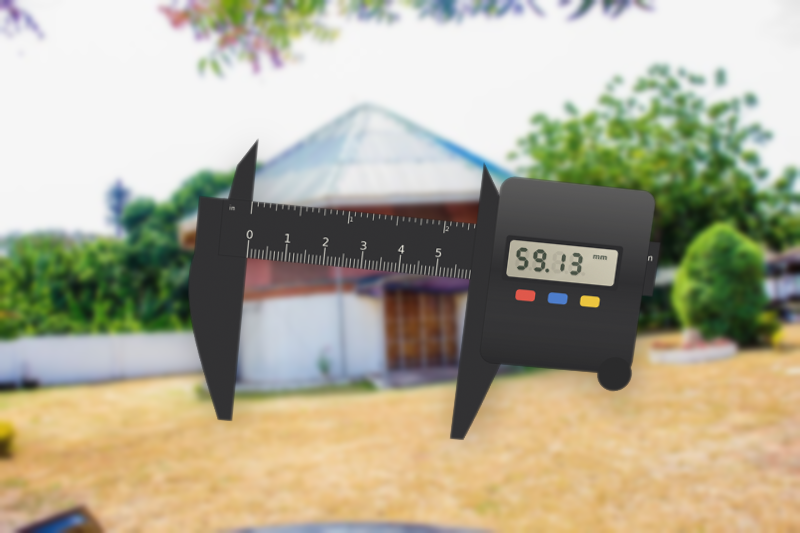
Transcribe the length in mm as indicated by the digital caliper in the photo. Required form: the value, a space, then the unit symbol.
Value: 59.13 mm
